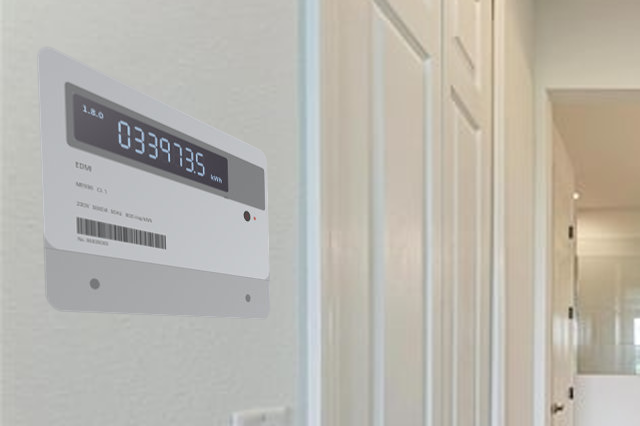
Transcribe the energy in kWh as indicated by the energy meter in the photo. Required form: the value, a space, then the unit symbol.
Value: 33973.5 kWh
